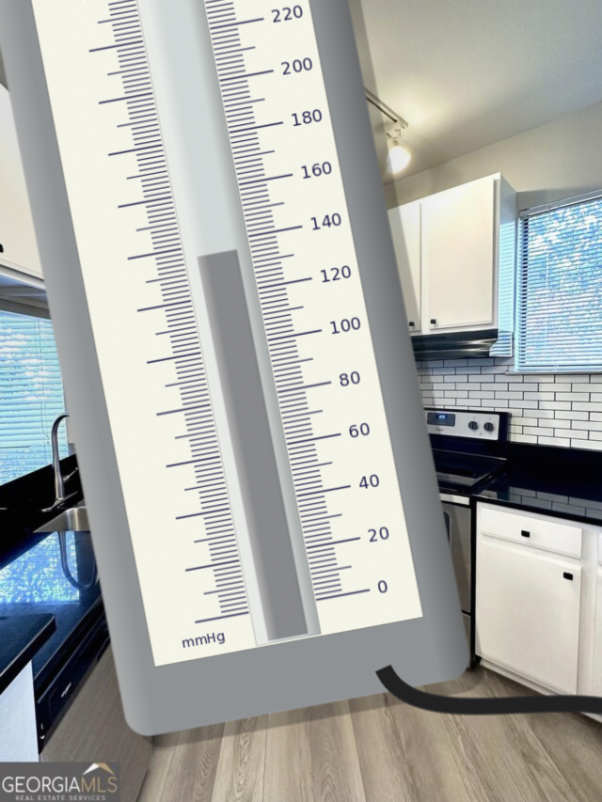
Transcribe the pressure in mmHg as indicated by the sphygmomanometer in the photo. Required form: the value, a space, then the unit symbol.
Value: 136 mmHg
